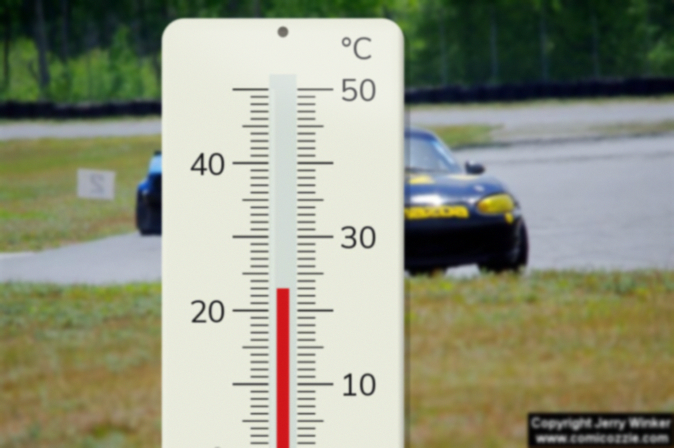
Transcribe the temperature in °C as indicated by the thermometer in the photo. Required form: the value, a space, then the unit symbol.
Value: 23 °C
